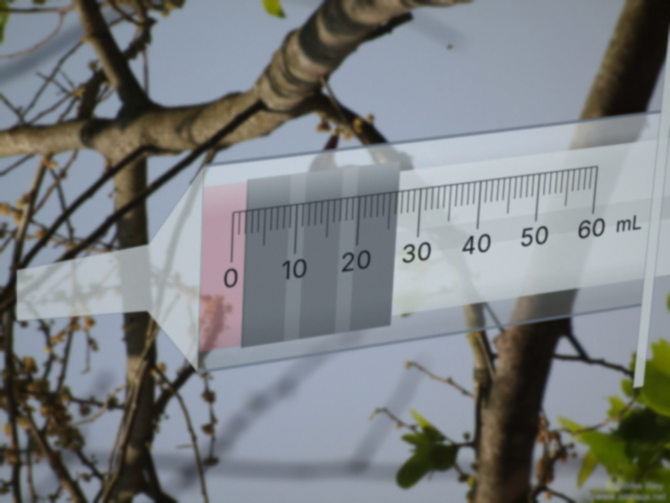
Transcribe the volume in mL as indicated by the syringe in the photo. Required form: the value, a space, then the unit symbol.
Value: 2 mL
